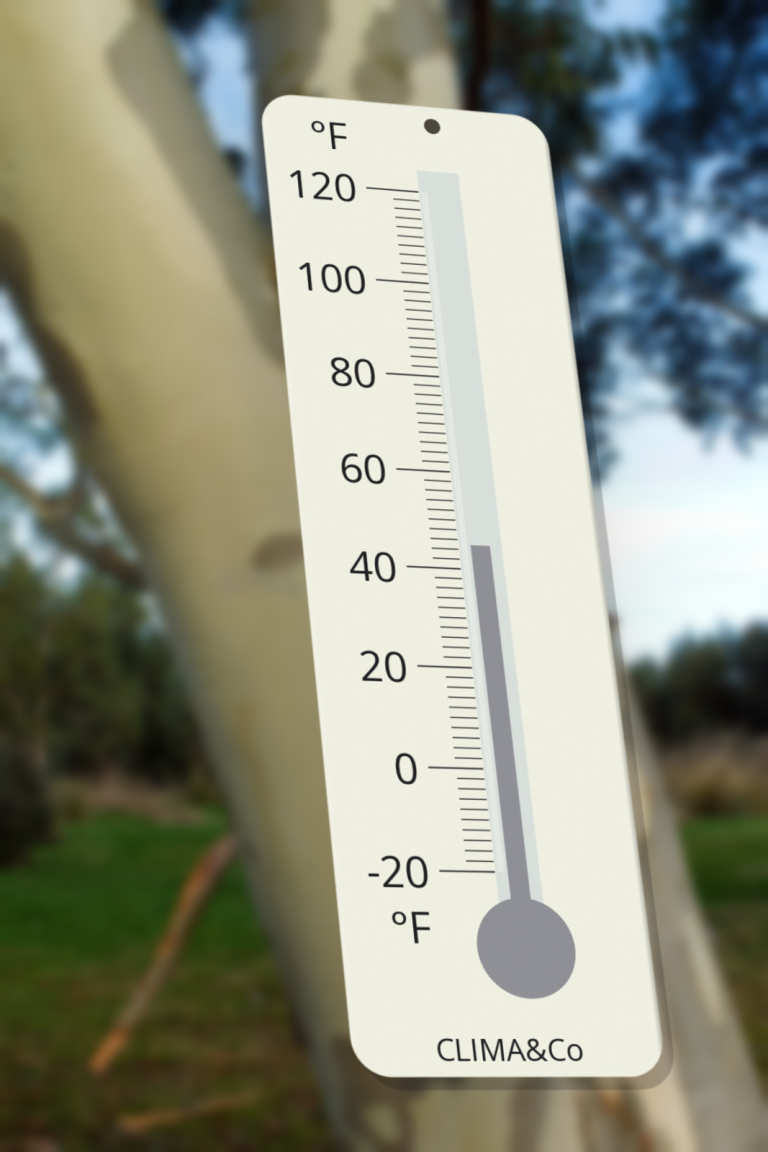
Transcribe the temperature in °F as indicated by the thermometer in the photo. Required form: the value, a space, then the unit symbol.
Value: 45 °F
